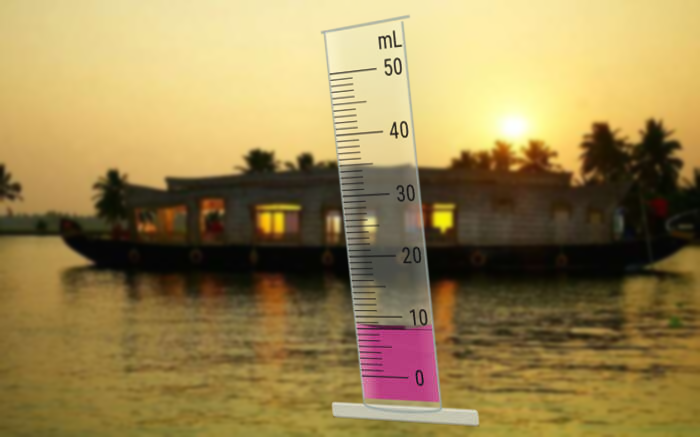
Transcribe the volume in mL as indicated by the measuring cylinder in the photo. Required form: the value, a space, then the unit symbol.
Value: 8 mL
